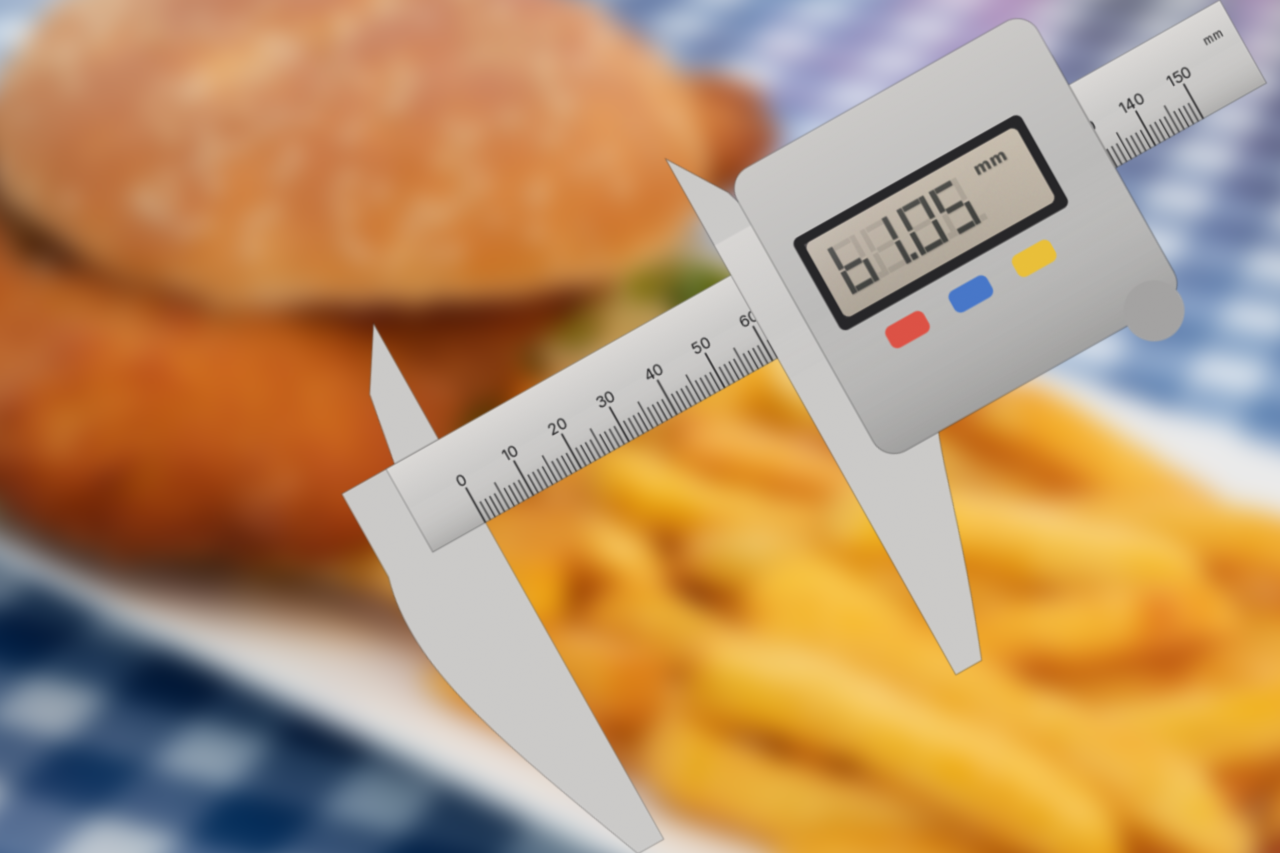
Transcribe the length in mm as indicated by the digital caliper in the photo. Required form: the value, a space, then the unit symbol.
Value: 61.05 mm
